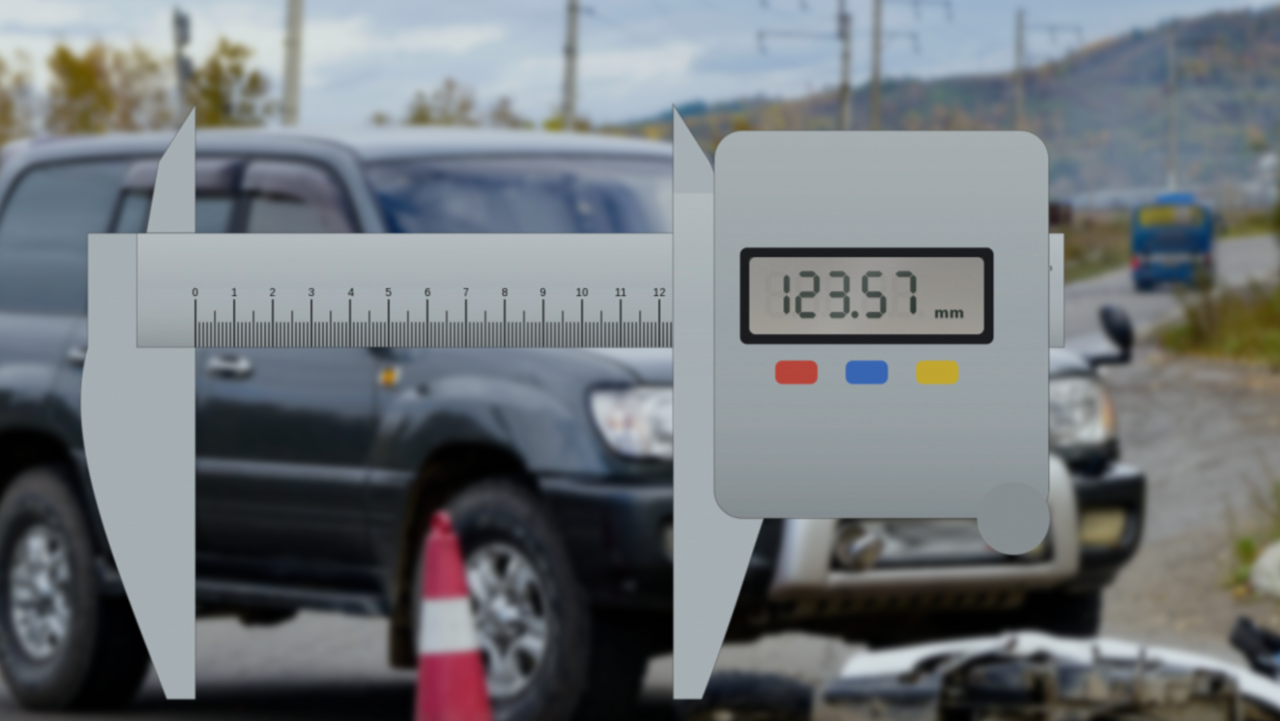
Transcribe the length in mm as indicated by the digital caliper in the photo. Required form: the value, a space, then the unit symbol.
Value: 123.57 mm
